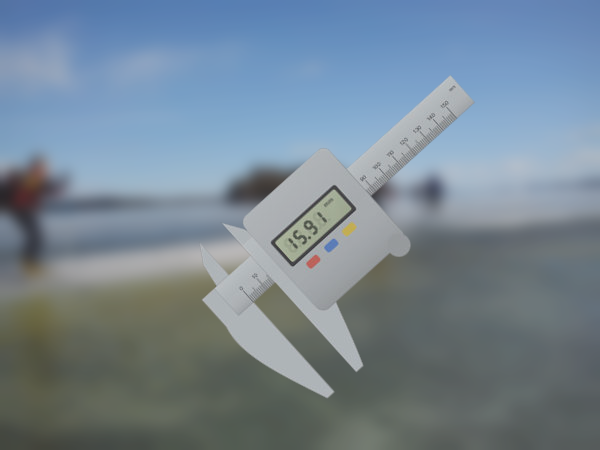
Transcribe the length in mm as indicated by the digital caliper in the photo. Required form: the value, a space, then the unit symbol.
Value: 15.91 mm
